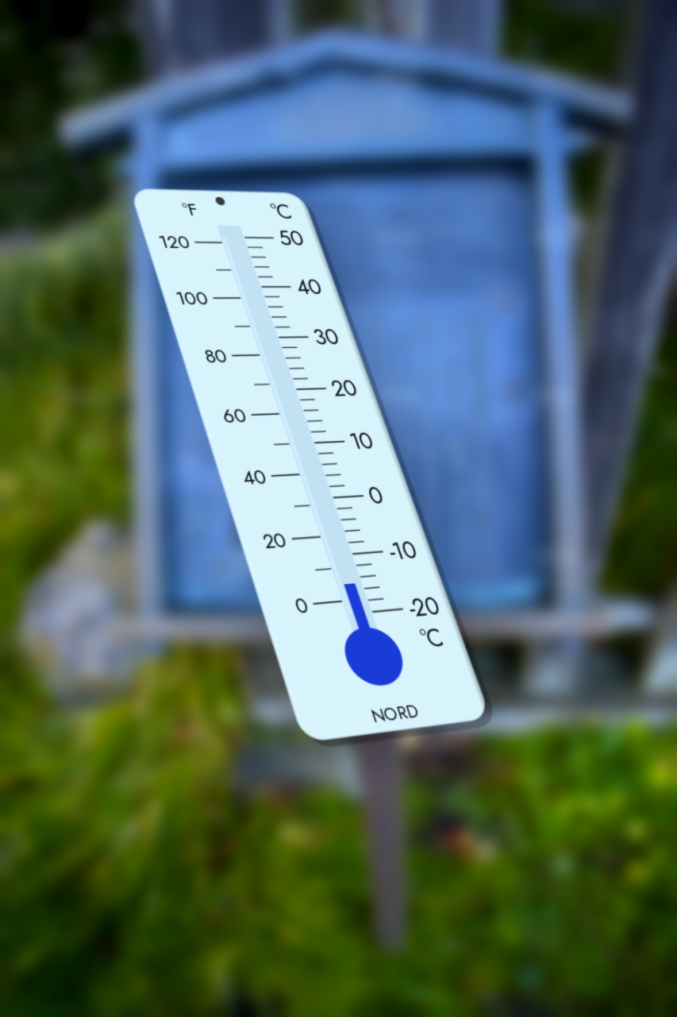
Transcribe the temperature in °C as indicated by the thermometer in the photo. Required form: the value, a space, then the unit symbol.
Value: -15 °C
